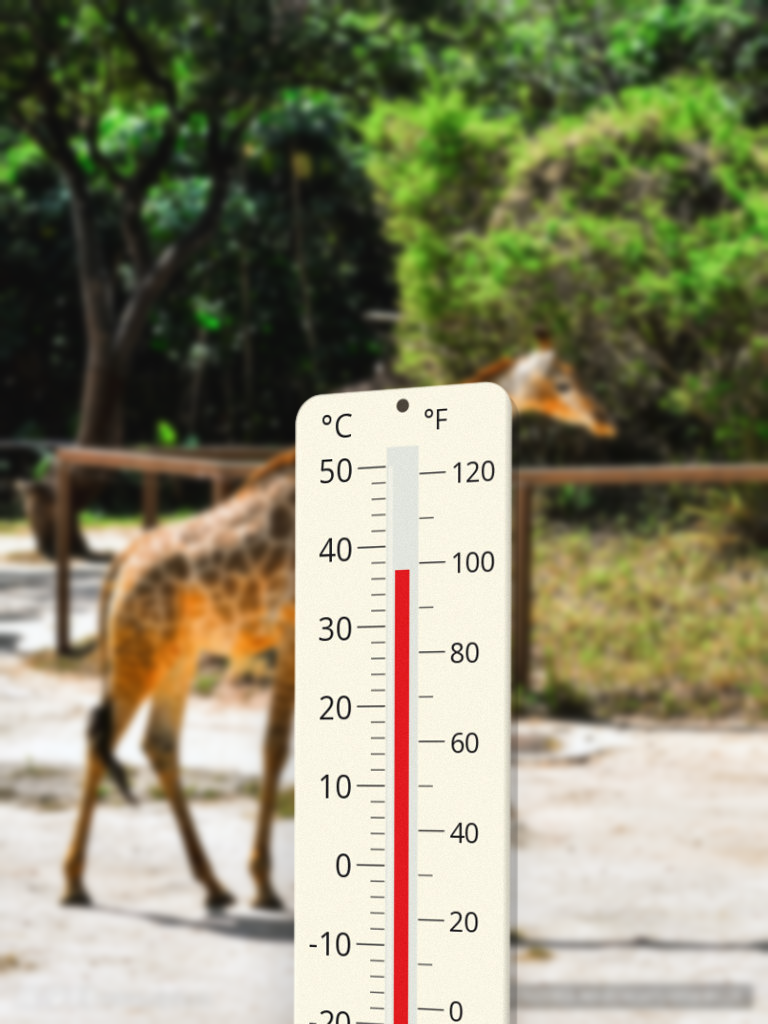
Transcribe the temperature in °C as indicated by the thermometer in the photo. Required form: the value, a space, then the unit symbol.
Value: 37 °C
